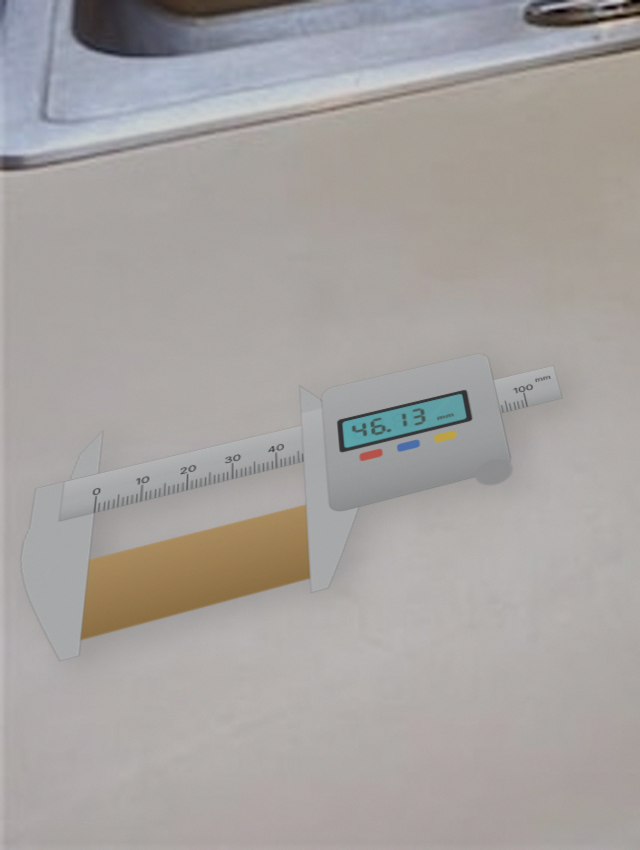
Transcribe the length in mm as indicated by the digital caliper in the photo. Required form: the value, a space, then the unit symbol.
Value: 46.13 mm
